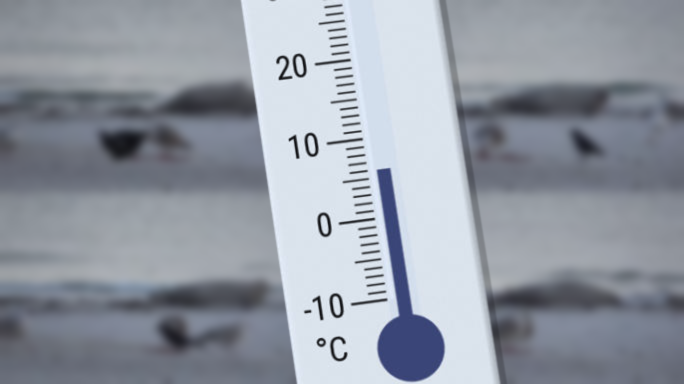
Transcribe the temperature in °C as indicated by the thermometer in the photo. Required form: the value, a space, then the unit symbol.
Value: 6 °C
